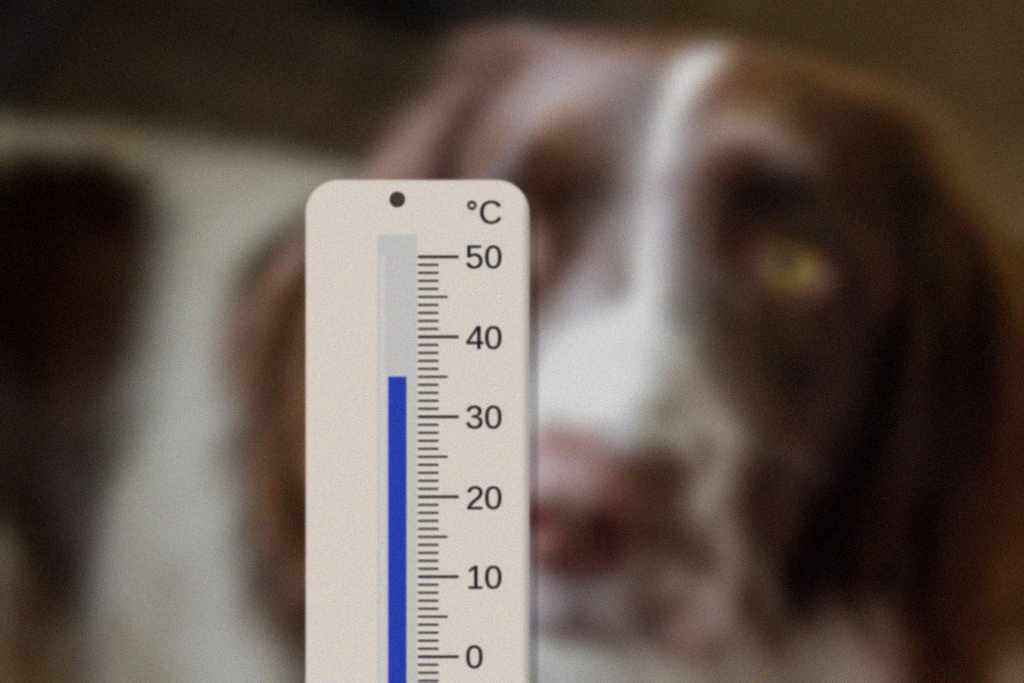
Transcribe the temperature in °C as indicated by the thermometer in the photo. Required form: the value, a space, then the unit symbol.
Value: 35 °C
